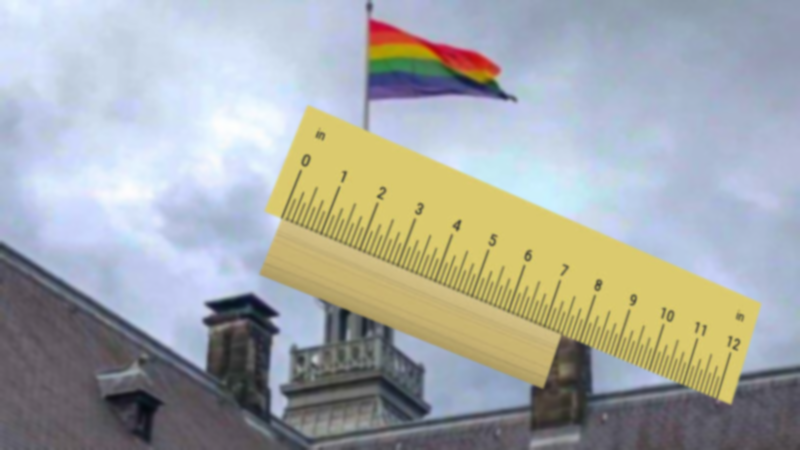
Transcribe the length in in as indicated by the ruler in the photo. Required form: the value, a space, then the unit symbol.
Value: 7.5 in
